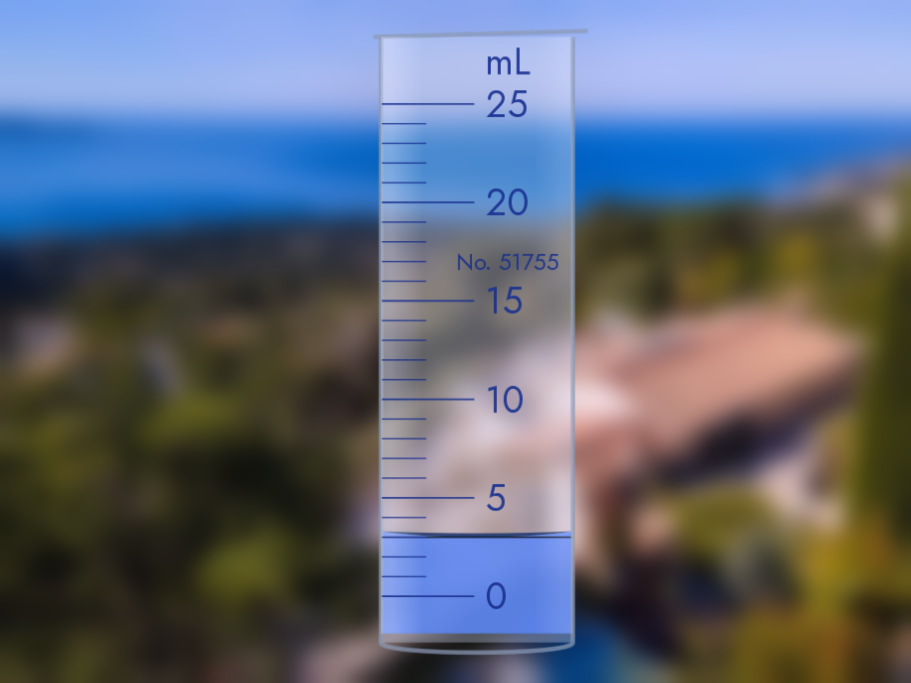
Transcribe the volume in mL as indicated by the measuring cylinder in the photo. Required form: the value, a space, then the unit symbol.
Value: 3 mL
